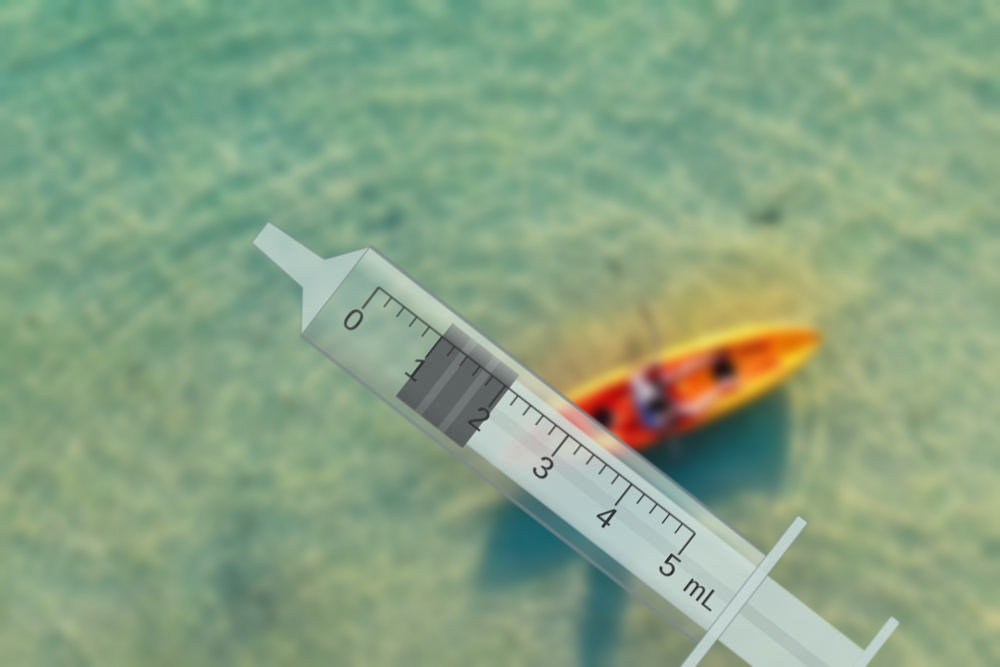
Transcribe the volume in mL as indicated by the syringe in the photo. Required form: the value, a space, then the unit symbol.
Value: 1 mL
